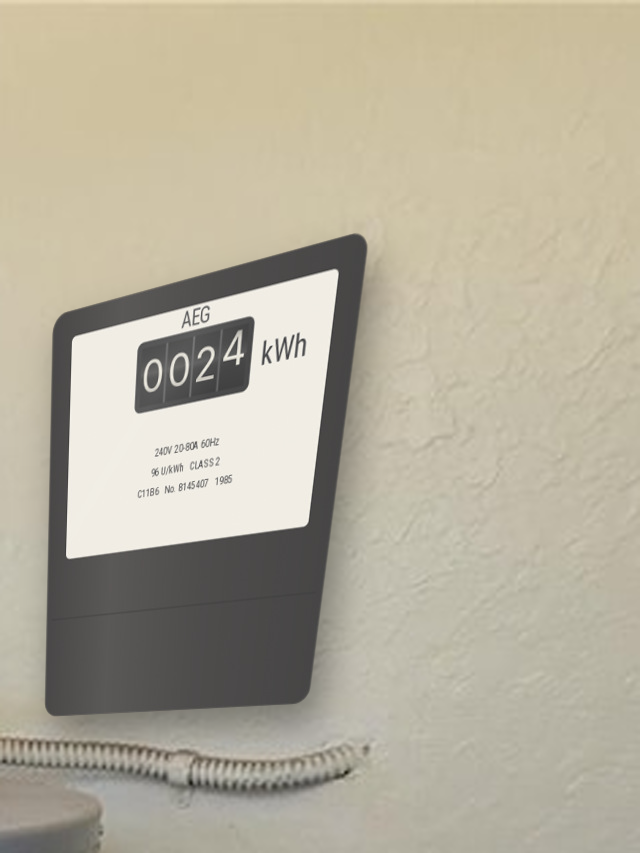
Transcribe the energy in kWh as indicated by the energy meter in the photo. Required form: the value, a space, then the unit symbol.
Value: 24 kWh
